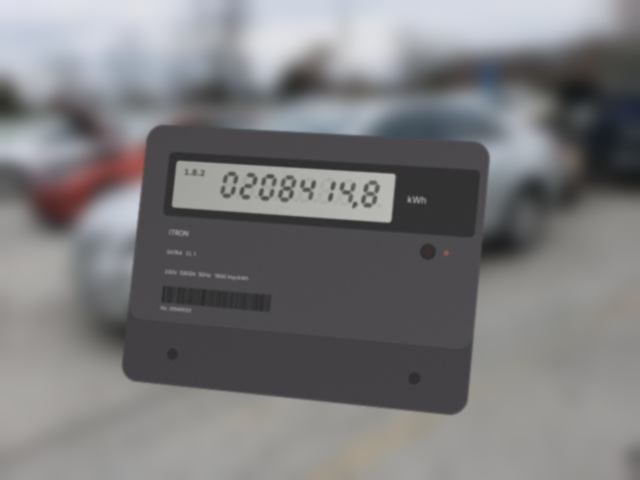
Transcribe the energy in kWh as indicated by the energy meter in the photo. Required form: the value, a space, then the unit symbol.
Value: 208414.8 kWh
